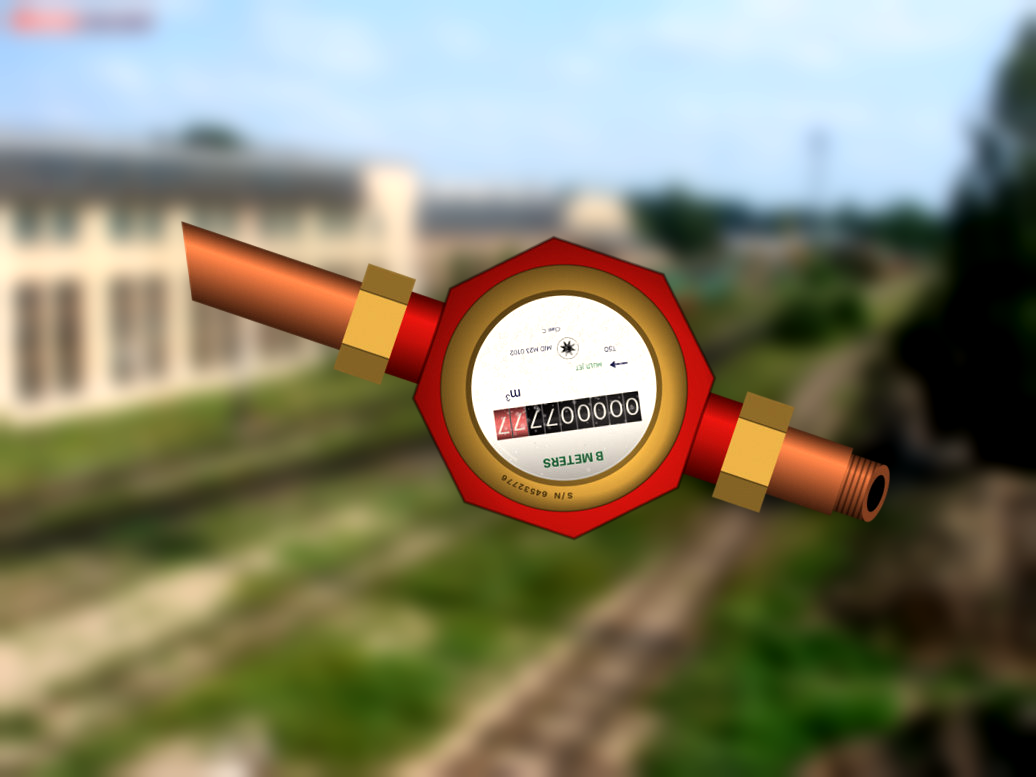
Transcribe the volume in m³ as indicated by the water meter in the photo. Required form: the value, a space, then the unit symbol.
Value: 77.77 m³
